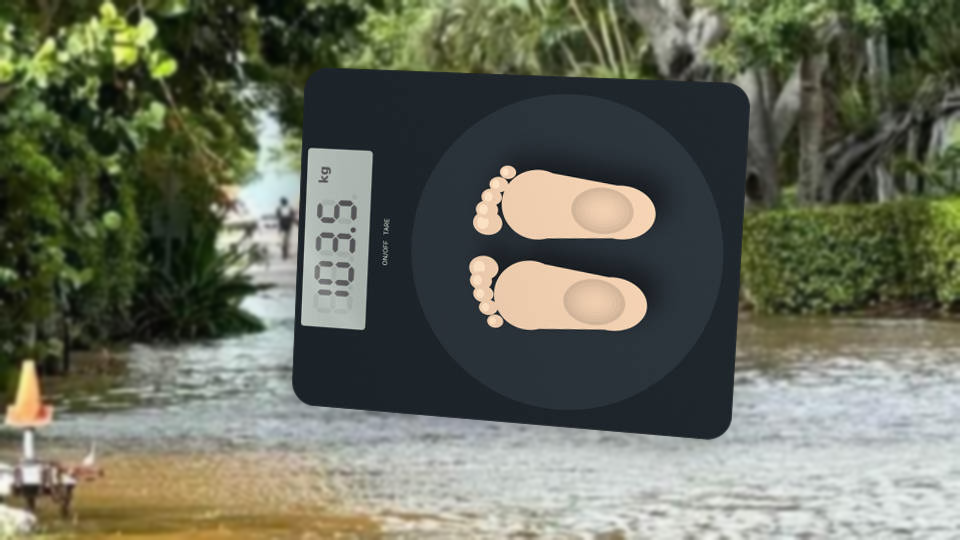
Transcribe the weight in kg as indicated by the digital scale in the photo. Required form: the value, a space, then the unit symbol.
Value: 103.5 kg
